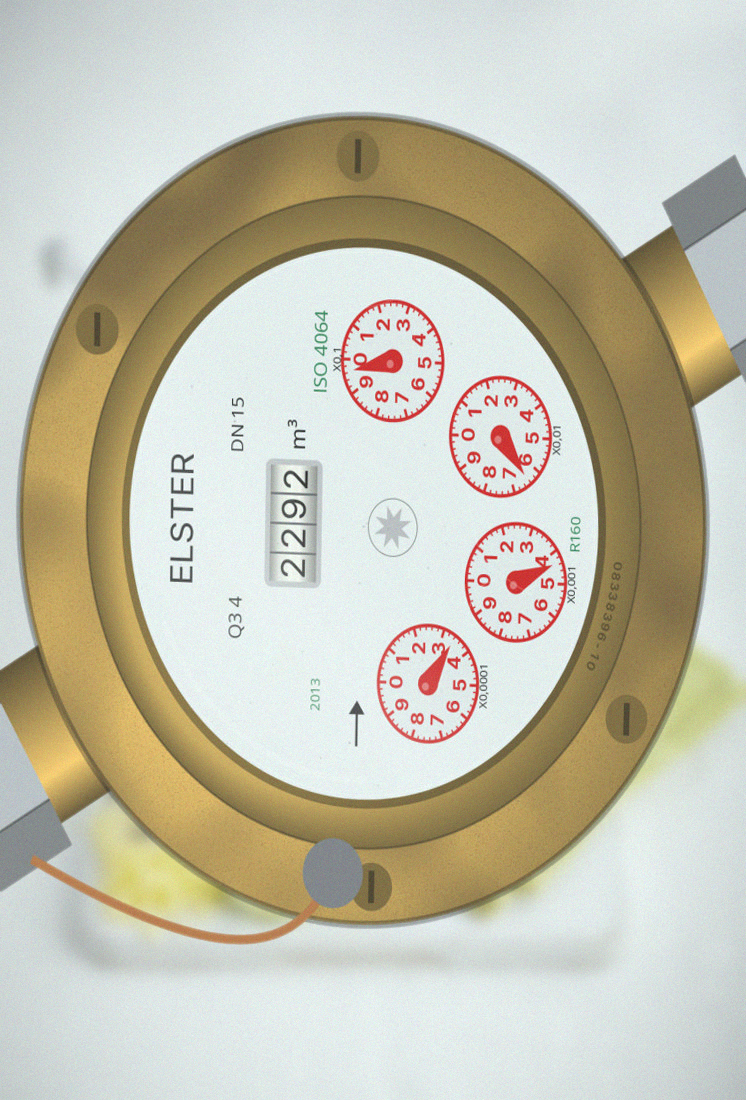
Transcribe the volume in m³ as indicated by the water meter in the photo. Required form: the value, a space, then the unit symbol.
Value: 2291.9643 m³
